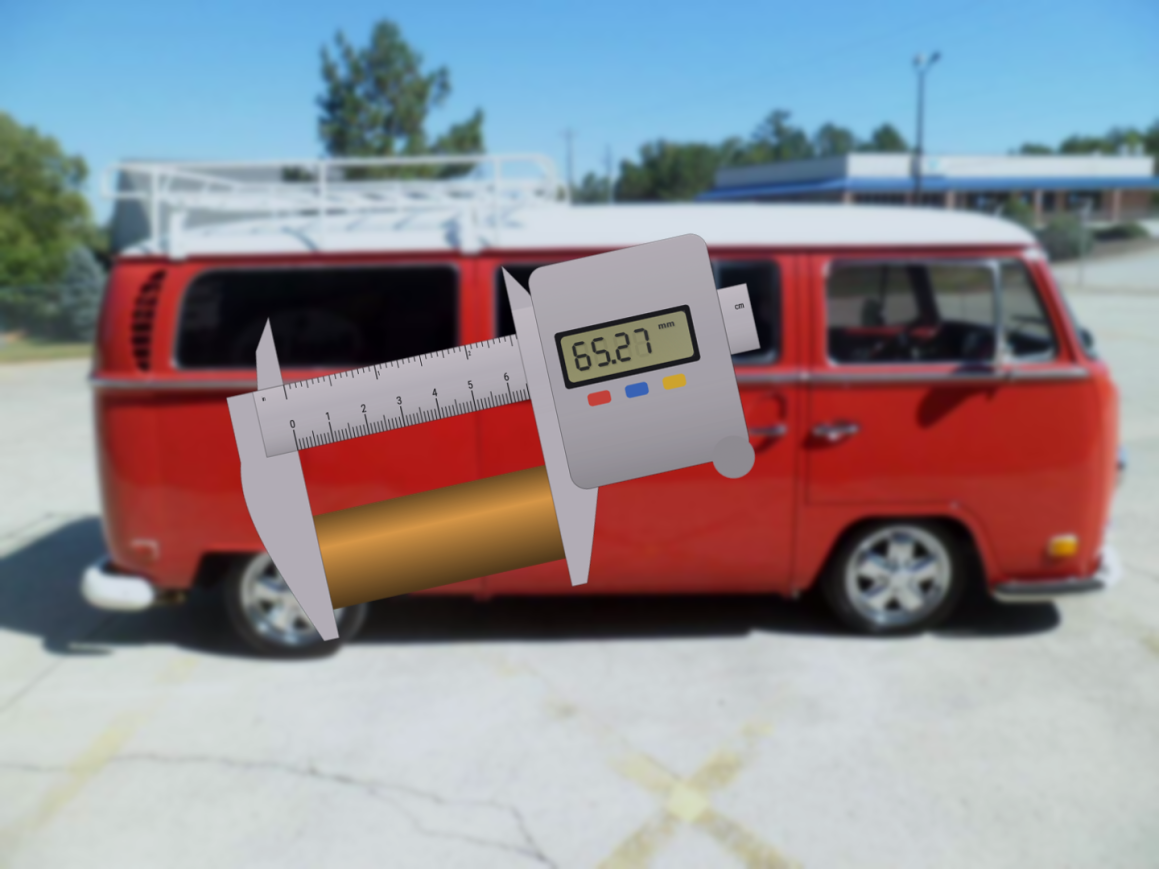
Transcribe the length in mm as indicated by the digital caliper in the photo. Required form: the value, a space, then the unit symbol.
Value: 65.27 mm
